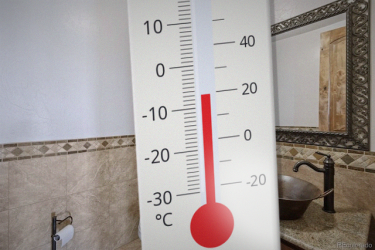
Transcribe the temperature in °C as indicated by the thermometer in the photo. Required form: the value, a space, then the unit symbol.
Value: -7 °C
